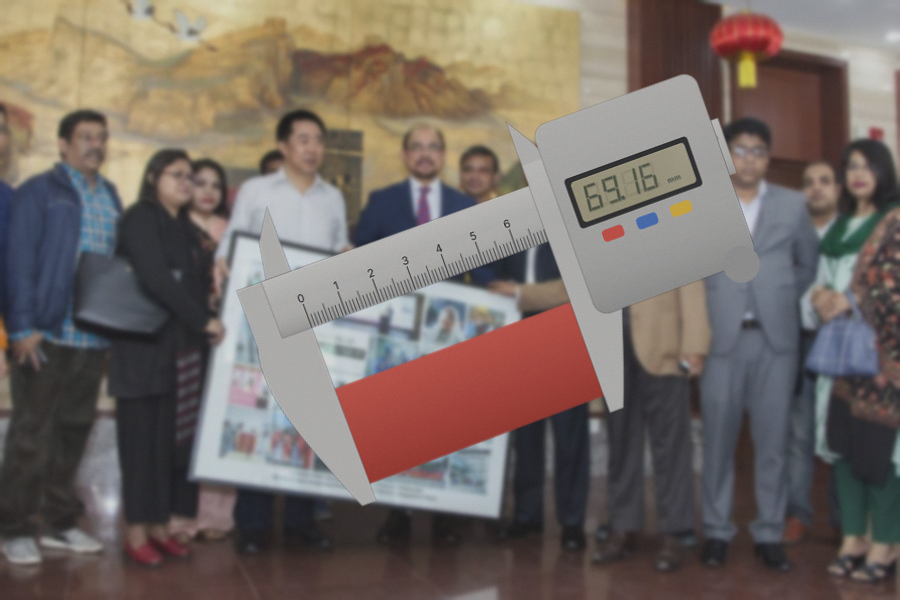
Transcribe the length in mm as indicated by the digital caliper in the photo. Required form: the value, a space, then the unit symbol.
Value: 69.16 mm
